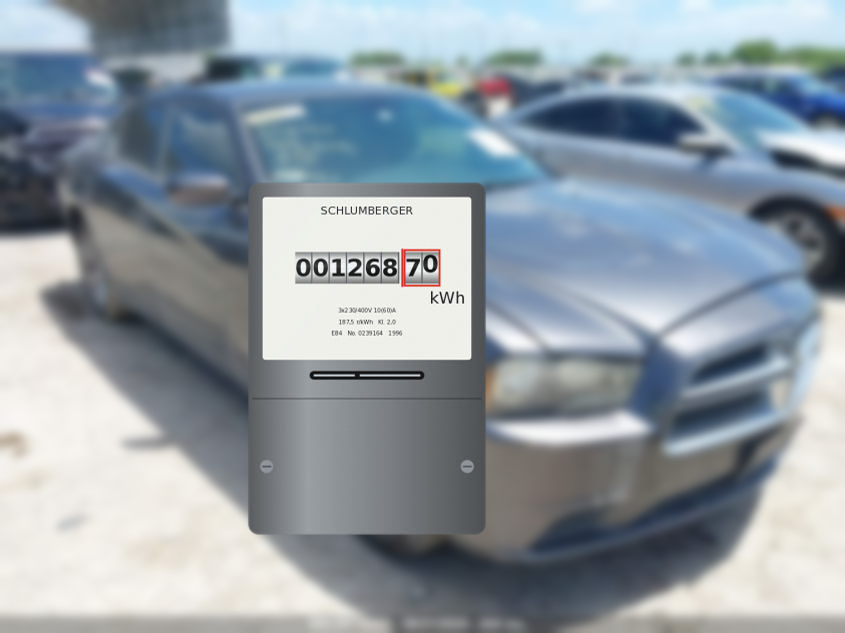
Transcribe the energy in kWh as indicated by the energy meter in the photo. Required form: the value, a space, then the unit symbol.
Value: 1268.70 kWh
